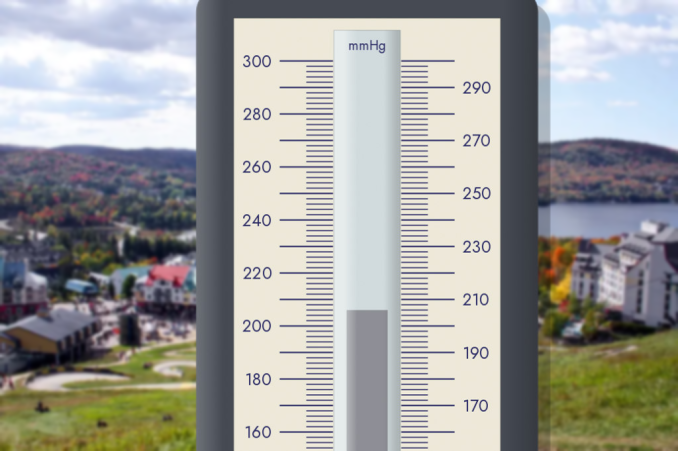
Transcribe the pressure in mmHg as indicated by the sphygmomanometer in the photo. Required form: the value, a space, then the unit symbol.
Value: 206 mmHg
